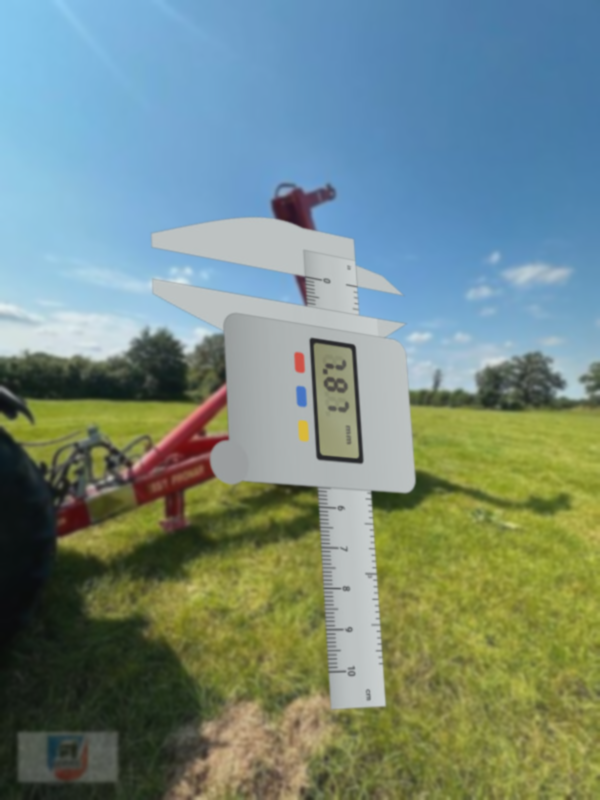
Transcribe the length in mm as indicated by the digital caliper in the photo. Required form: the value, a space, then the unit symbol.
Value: 7.87 mm
